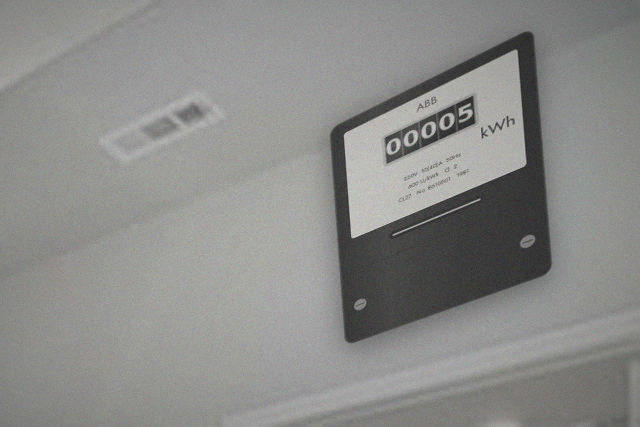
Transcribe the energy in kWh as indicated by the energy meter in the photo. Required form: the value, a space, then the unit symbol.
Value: 5 kWh
